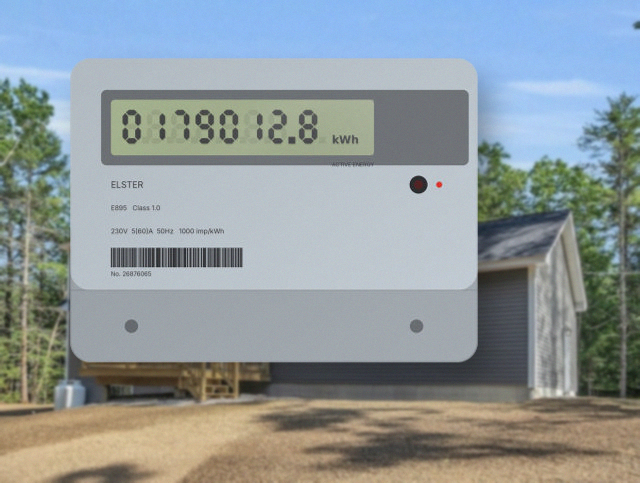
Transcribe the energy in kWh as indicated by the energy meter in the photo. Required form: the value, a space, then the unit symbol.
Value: 179012.8 kWh
